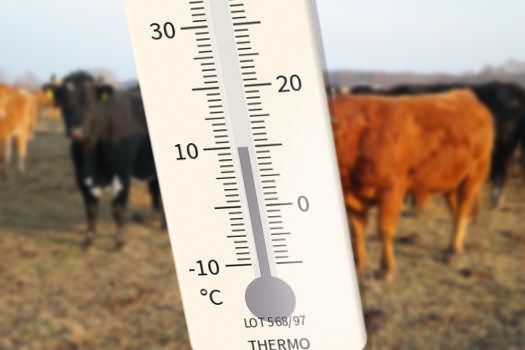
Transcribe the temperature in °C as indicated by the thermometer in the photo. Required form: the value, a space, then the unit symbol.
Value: 10 °C
